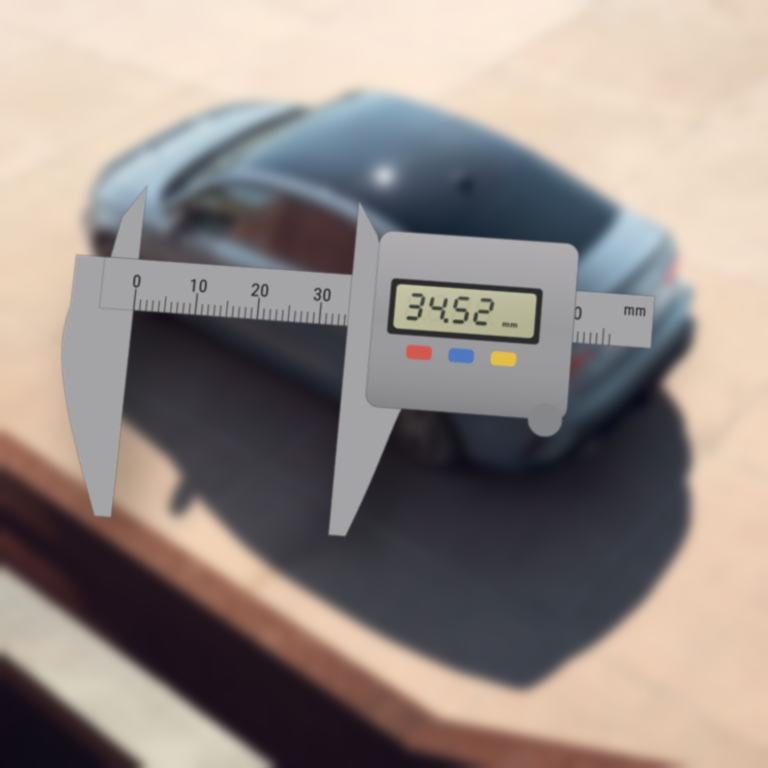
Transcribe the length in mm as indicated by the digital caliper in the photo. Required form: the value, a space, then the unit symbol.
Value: 34.52 mm
